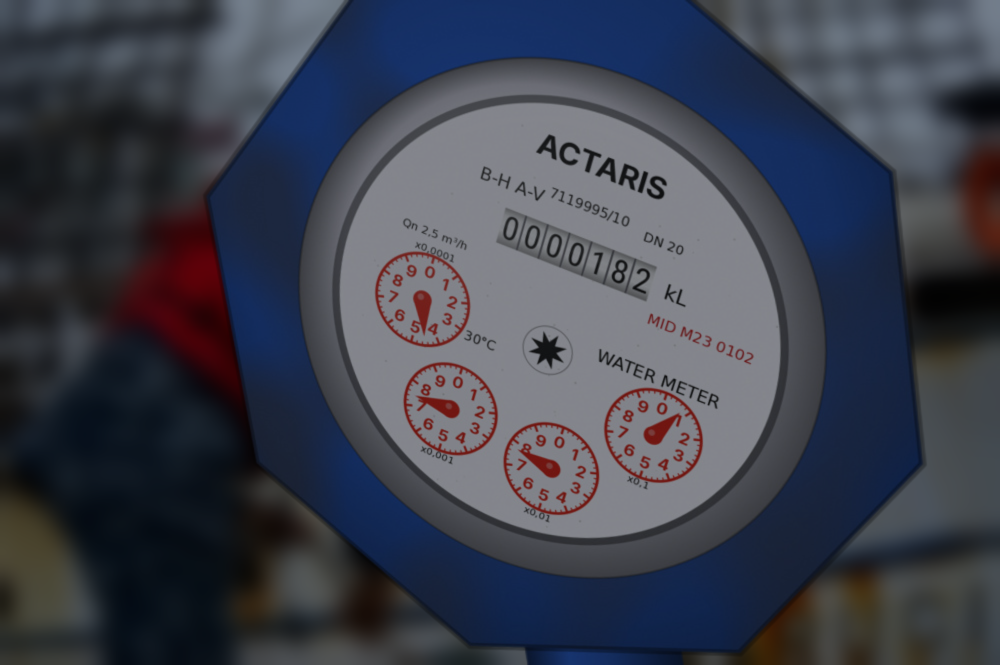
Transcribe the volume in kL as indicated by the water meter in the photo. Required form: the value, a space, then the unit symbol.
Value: 182.0774 kL
